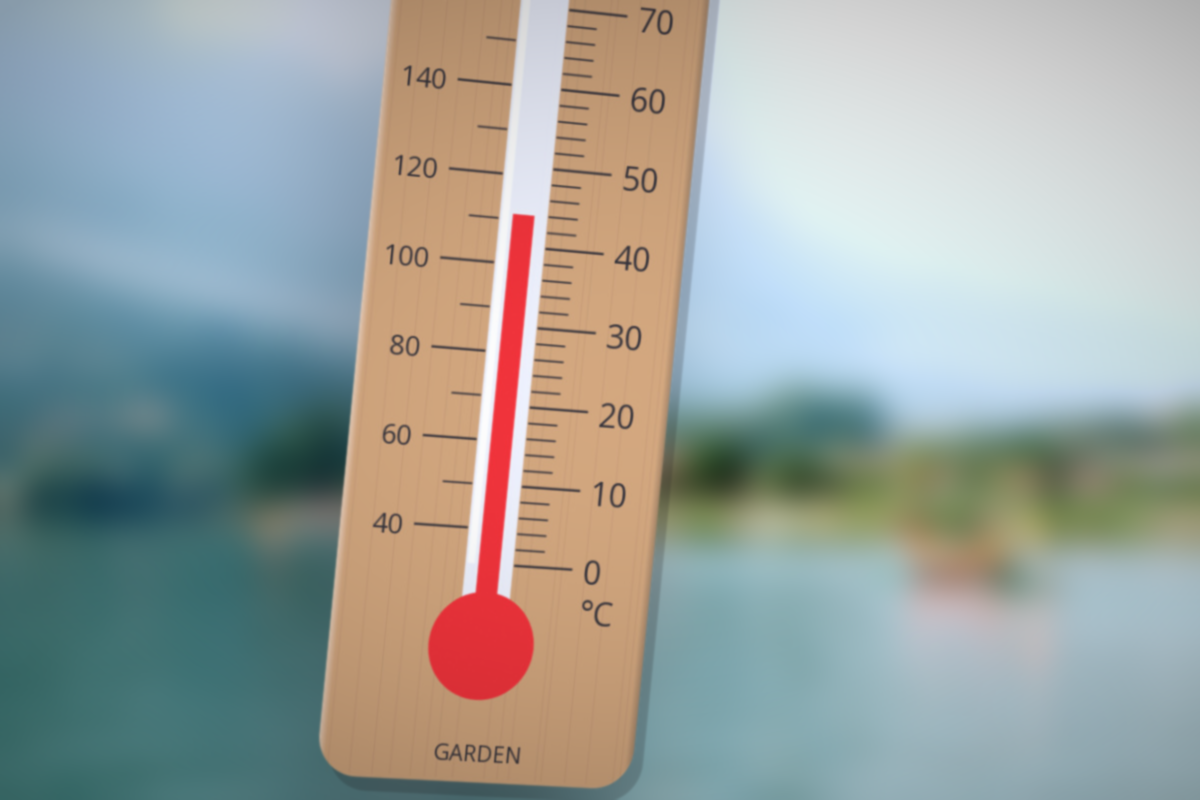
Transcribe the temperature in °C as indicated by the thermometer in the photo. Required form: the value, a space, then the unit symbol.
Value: 44 °C
